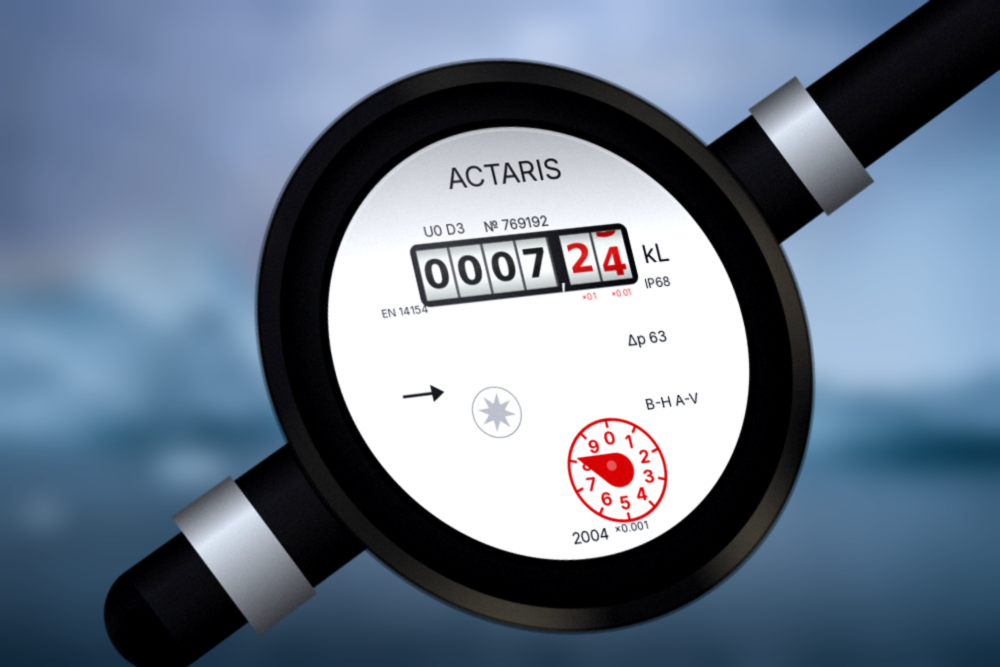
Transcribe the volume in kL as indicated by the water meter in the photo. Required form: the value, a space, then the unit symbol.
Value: 7.238 kL
